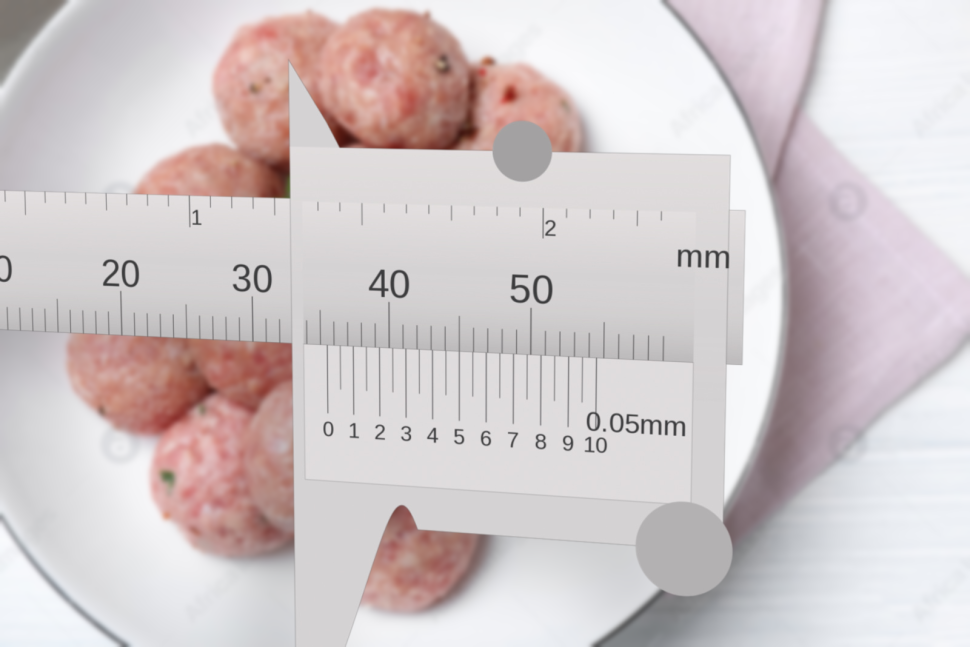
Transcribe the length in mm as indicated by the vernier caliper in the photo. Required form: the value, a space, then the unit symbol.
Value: 35.5 mm
